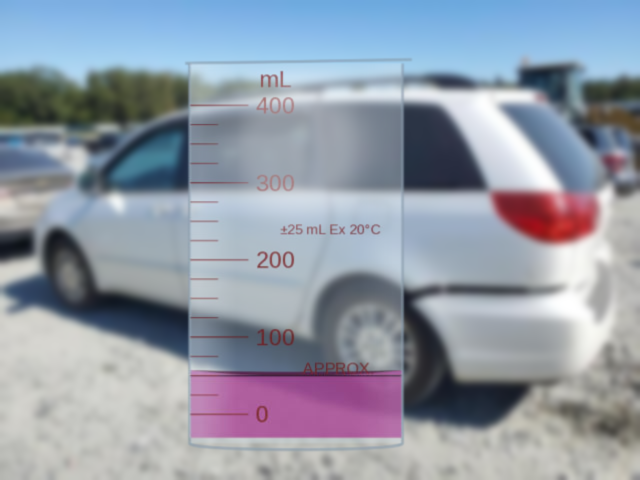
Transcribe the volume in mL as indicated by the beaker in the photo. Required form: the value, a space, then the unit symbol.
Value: 50 mL
